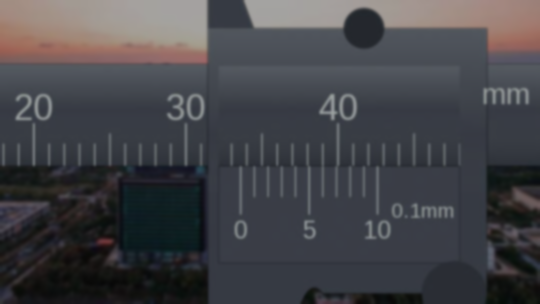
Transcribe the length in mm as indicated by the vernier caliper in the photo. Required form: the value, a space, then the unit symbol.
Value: 33.6 mm
